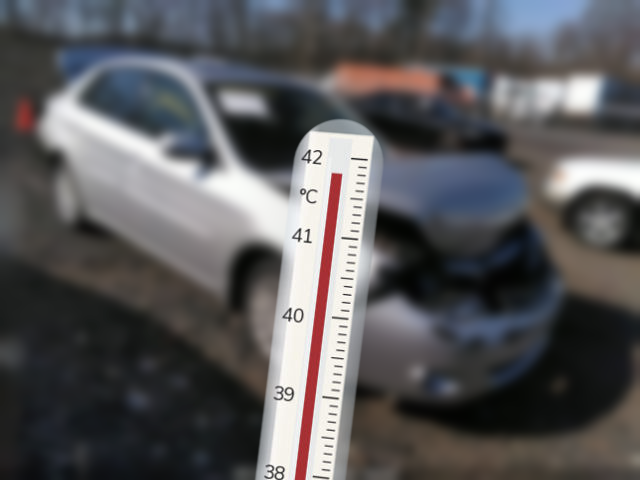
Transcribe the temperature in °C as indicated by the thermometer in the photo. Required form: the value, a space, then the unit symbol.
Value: 41.8 °C
